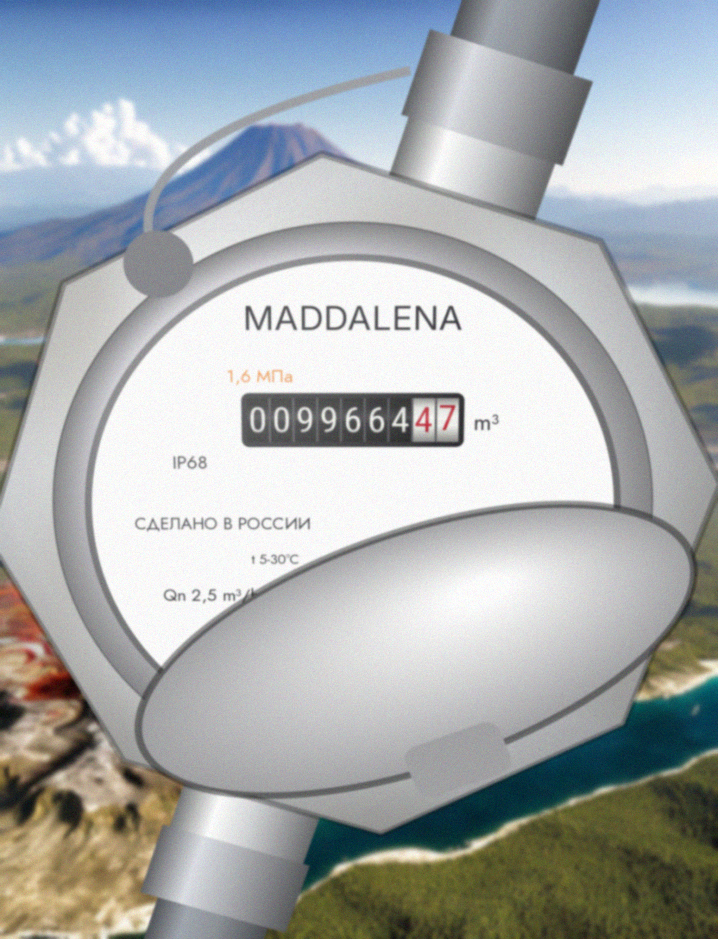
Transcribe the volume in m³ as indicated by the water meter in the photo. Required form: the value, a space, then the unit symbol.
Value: 99664.47 m³
